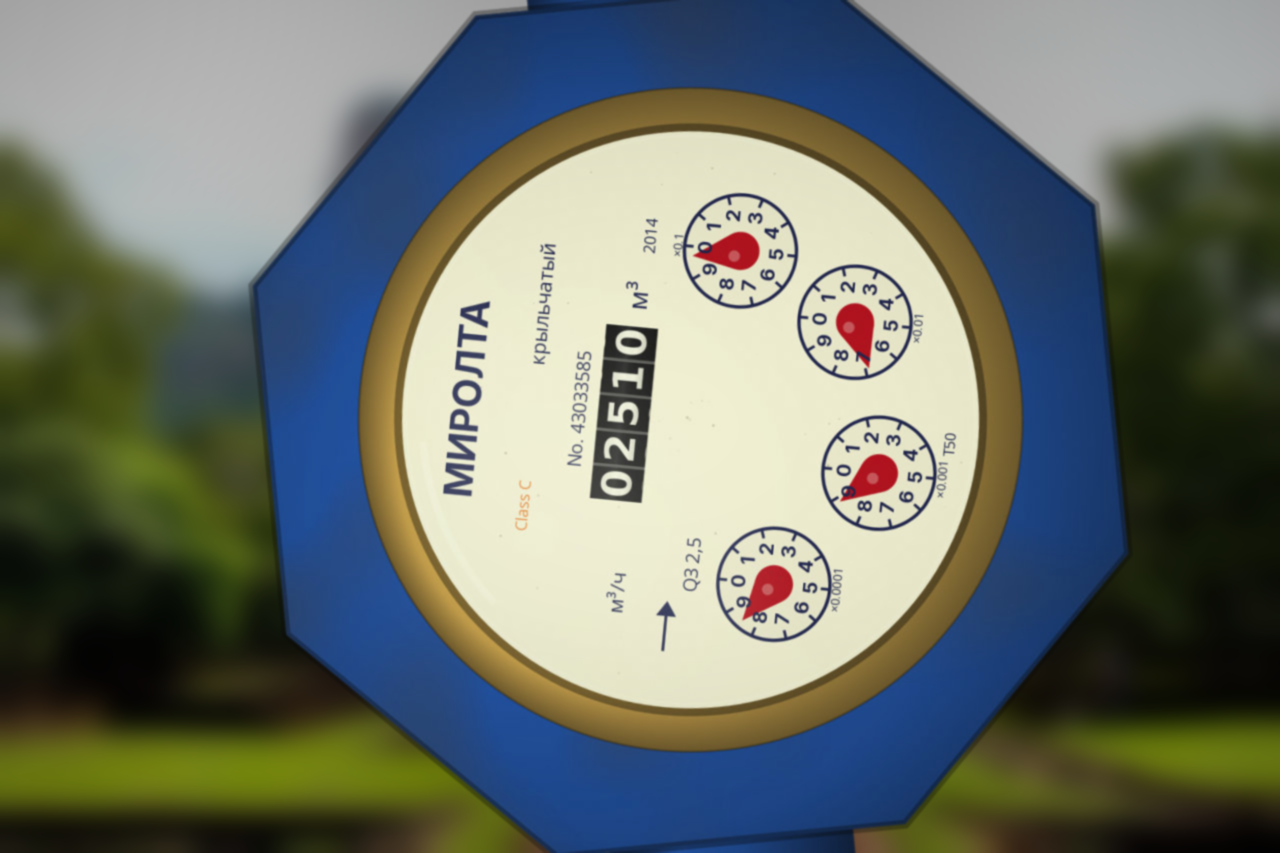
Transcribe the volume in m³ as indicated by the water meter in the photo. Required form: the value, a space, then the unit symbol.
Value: 2509.9688 m³
